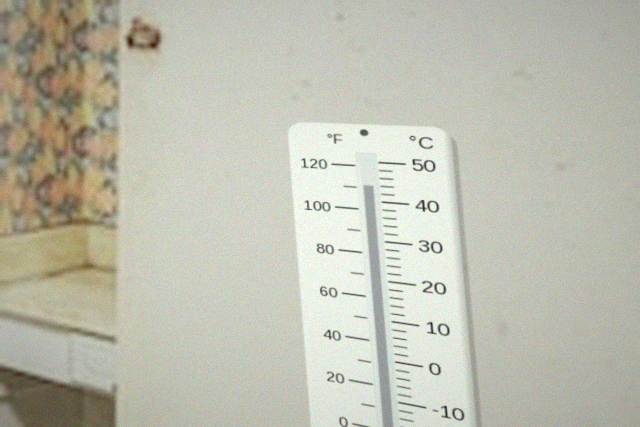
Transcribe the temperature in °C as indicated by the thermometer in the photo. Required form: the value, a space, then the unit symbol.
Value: 44 °C
